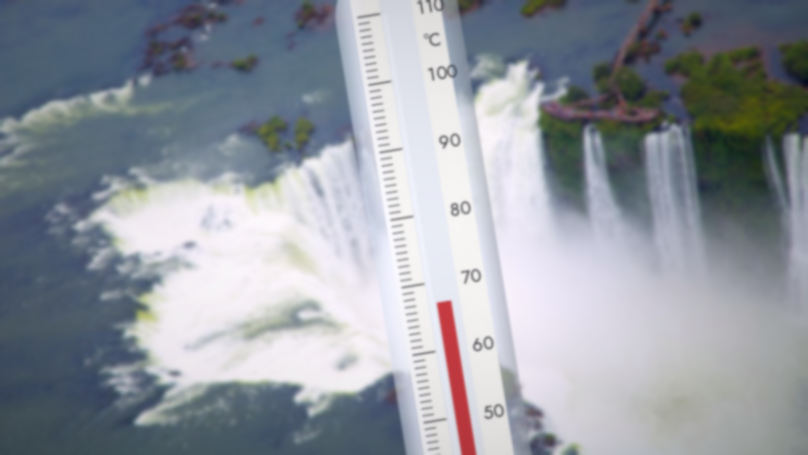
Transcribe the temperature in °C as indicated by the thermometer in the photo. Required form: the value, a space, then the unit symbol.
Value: 67 °C
